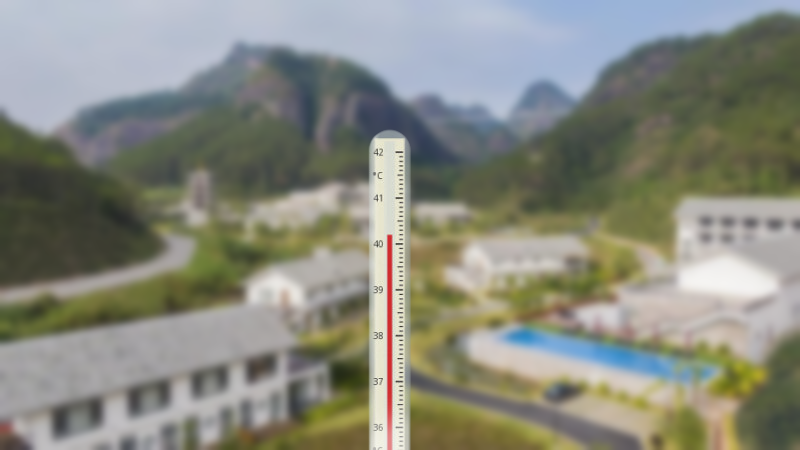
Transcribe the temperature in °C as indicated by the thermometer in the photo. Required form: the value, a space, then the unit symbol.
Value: 40.2 °C
